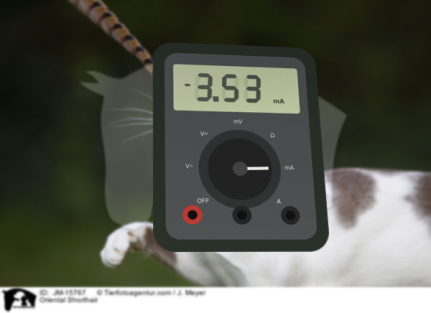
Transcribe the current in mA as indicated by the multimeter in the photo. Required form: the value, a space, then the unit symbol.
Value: -3.53 mA
